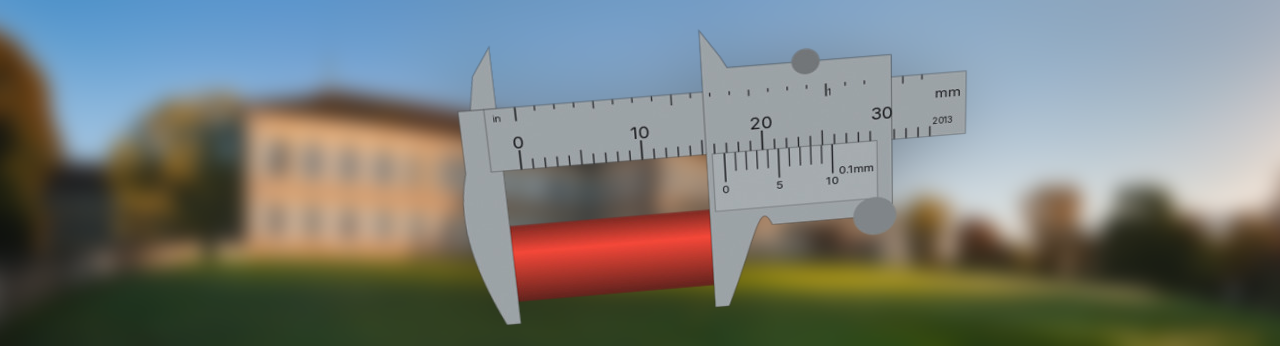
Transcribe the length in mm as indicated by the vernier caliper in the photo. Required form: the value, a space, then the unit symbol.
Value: 16.8 mm
